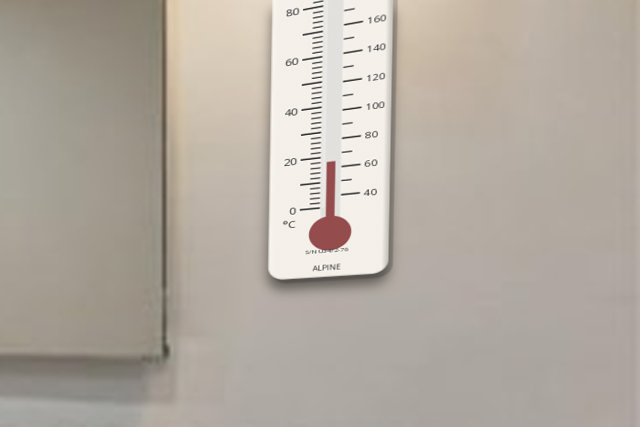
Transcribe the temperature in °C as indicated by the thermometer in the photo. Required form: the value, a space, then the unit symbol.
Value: 18 °C
